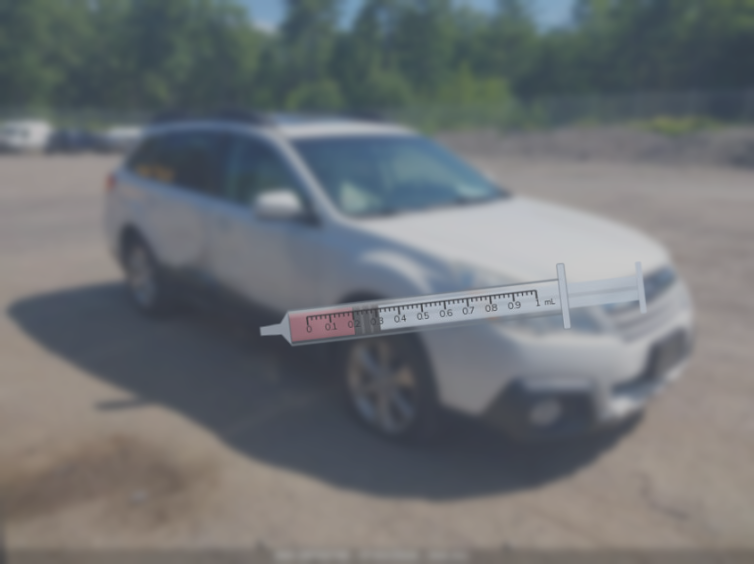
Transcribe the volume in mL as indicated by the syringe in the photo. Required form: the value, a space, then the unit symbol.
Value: 0.2 mL
